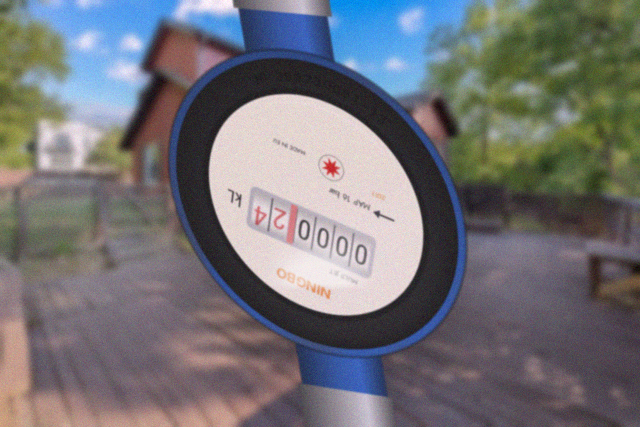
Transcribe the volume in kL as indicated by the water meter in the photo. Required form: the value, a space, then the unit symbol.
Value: 0.24 kL
